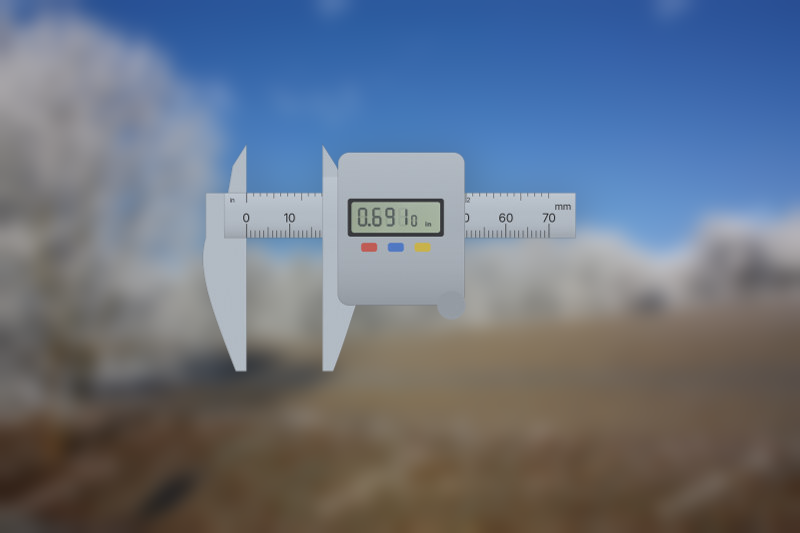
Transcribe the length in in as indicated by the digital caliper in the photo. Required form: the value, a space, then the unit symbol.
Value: 0.6910 in
